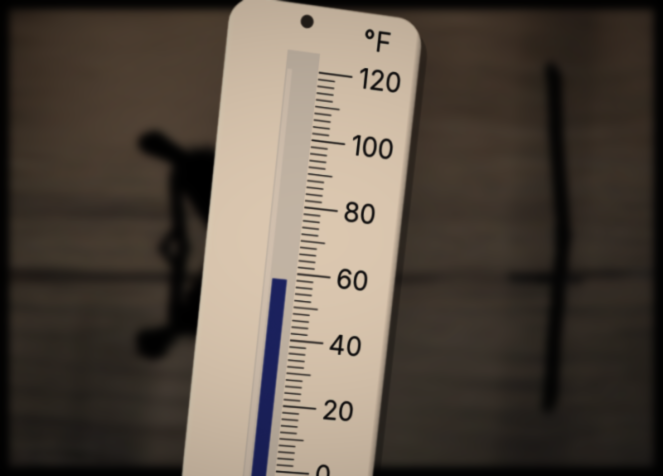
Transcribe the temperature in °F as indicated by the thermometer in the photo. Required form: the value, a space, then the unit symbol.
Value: 58 °F
